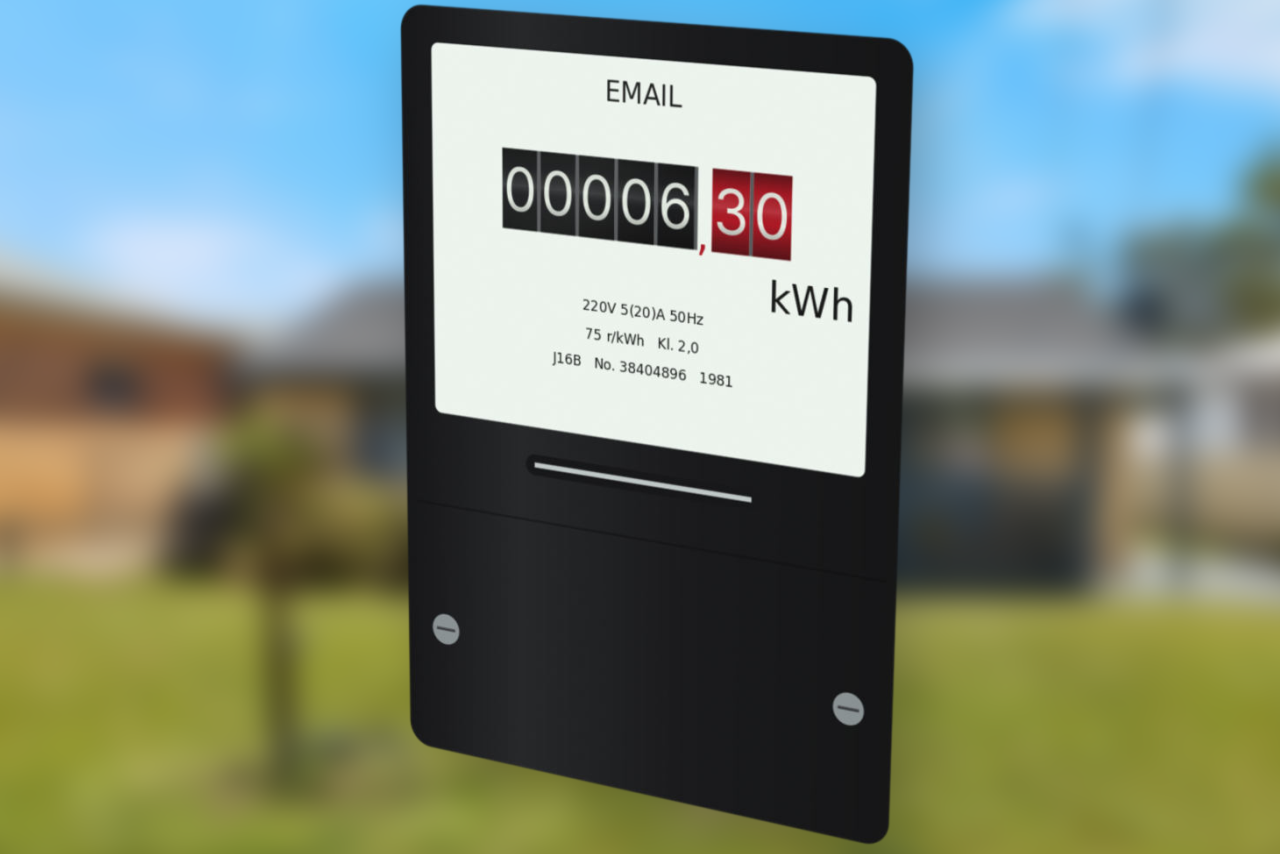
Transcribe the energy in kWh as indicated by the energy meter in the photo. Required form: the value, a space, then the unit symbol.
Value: 6.30 kWh
